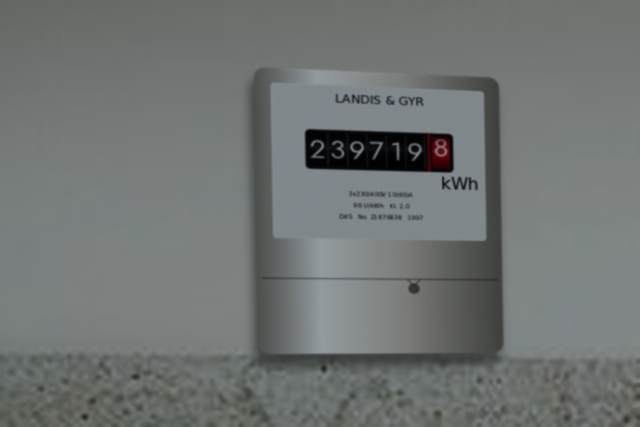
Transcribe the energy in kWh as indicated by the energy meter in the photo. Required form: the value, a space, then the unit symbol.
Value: 239719.8 kWh
